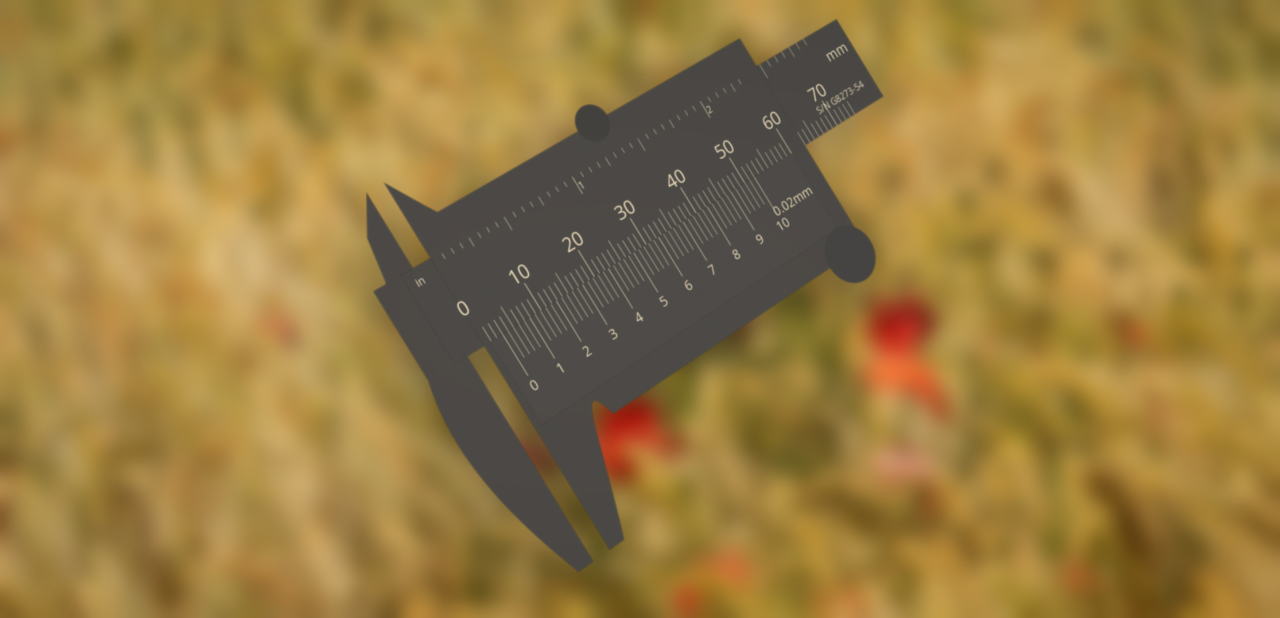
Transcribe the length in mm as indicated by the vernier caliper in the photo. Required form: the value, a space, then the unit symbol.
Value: 3.0 mm
